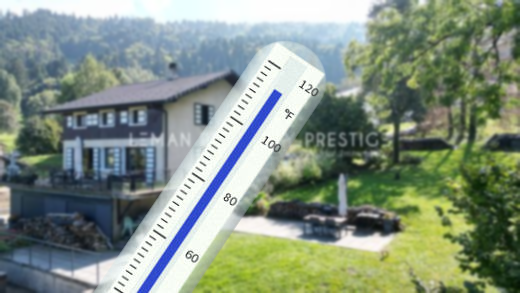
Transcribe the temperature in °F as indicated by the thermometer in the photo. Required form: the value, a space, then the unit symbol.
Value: 114 °F
